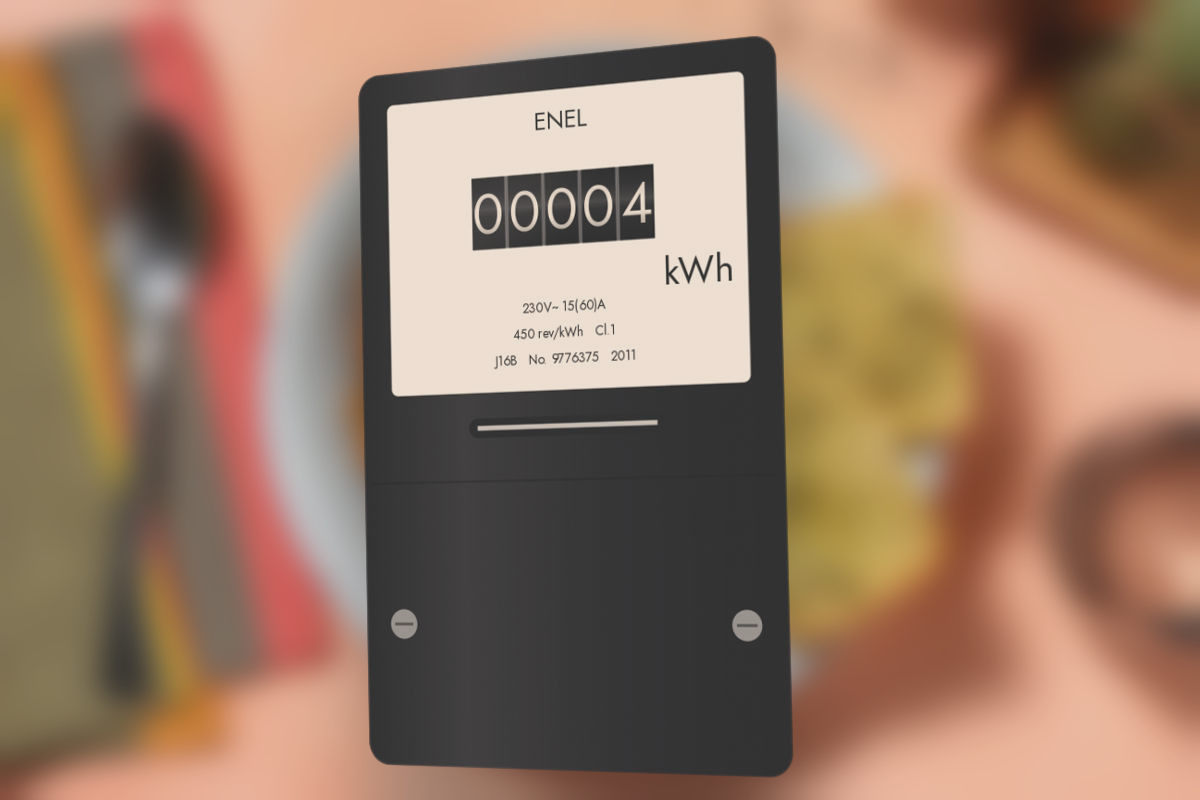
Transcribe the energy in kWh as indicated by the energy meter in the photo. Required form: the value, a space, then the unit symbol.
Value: 4 kWh
